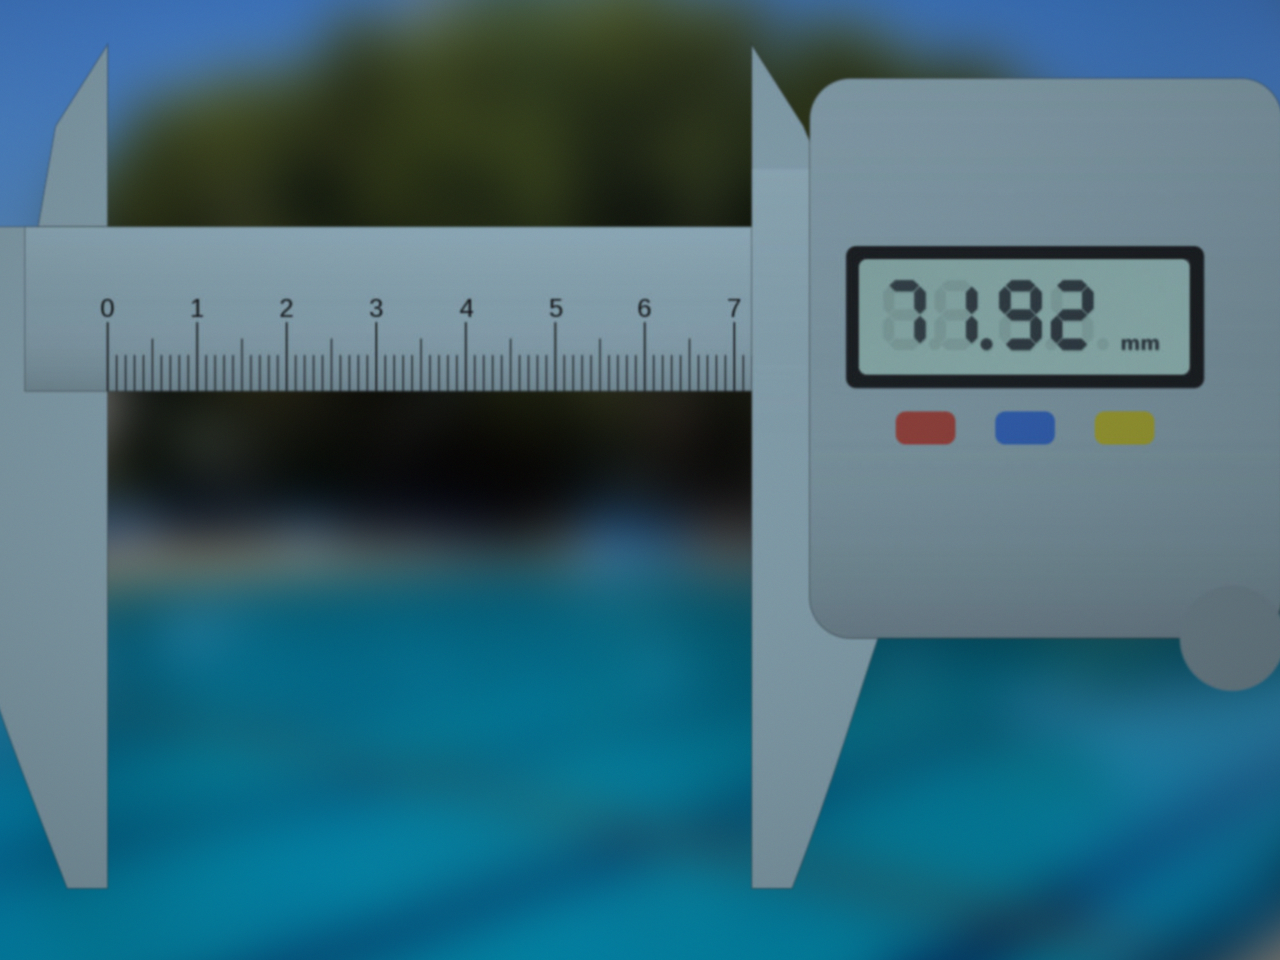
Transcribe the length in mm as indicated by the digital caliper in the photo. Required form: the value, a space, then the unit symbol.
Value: 71.92 mm
